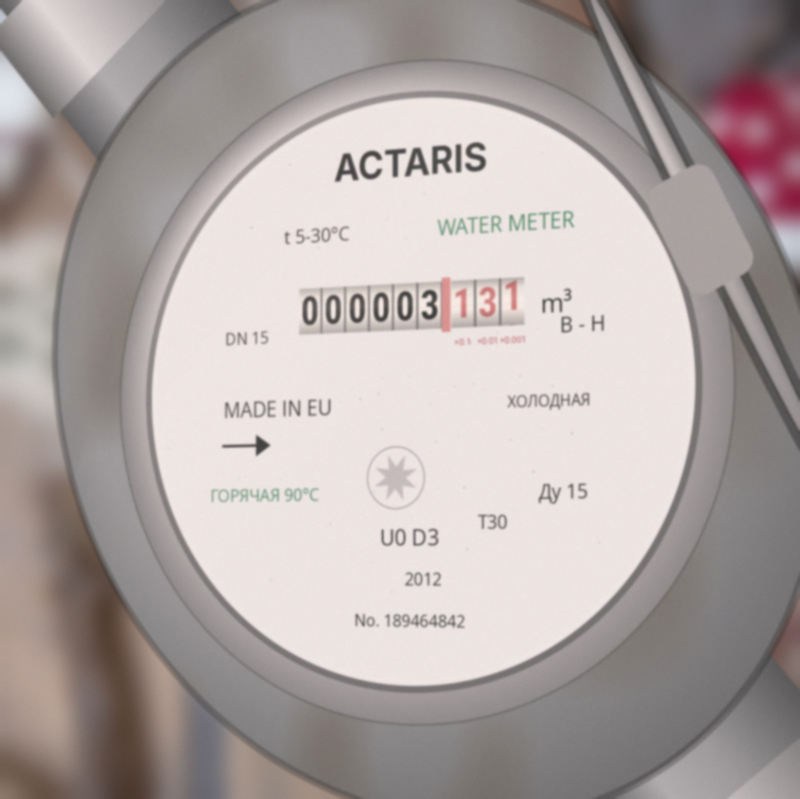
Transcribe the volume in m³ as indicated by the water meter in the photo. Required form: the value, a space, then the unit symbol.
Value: 3.131 m³
